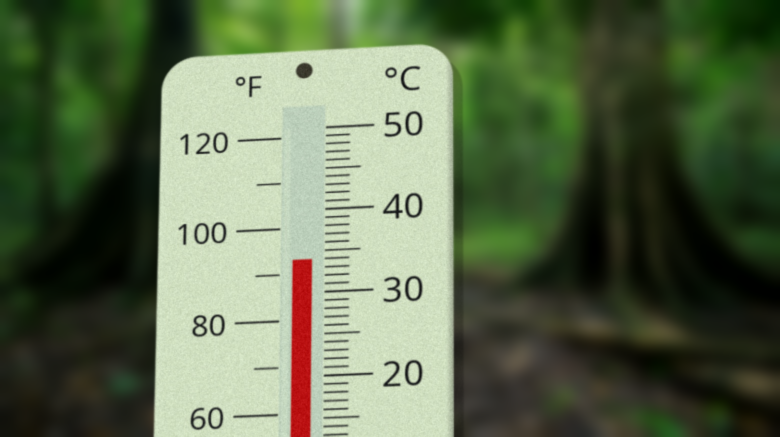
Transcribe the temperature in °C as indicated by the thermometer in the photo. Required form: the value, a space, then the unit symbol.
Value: 34 °C
